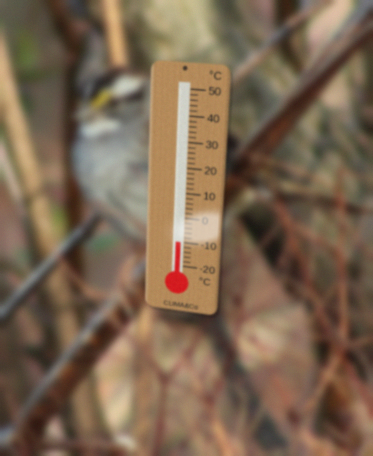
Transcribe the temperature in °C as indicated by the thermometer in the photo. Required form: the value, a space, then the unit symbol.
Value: -10 °C
